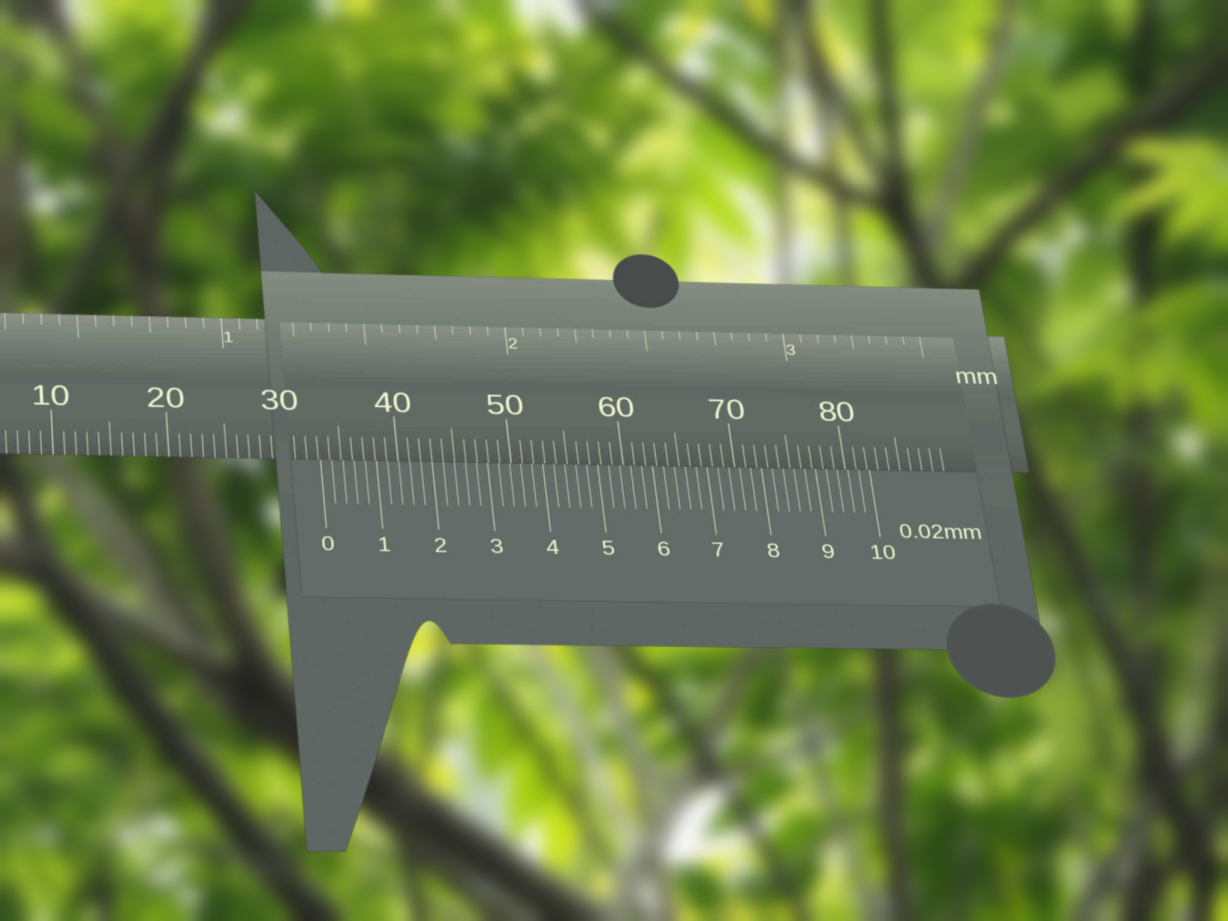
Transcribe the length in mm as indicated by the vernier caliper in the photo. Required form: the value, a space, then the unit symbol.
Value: 33.2 mm
